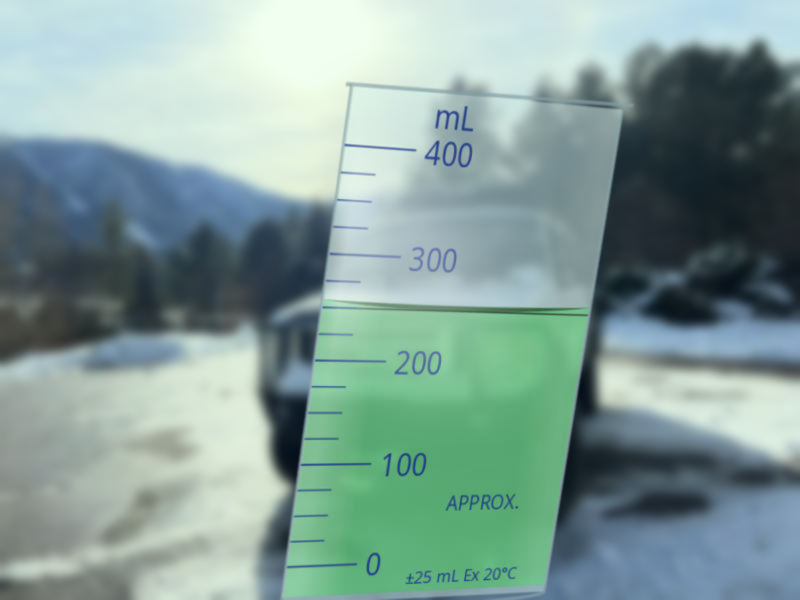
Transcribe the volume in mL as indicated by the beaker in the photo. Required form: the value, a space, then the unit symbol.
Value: 250 mL
